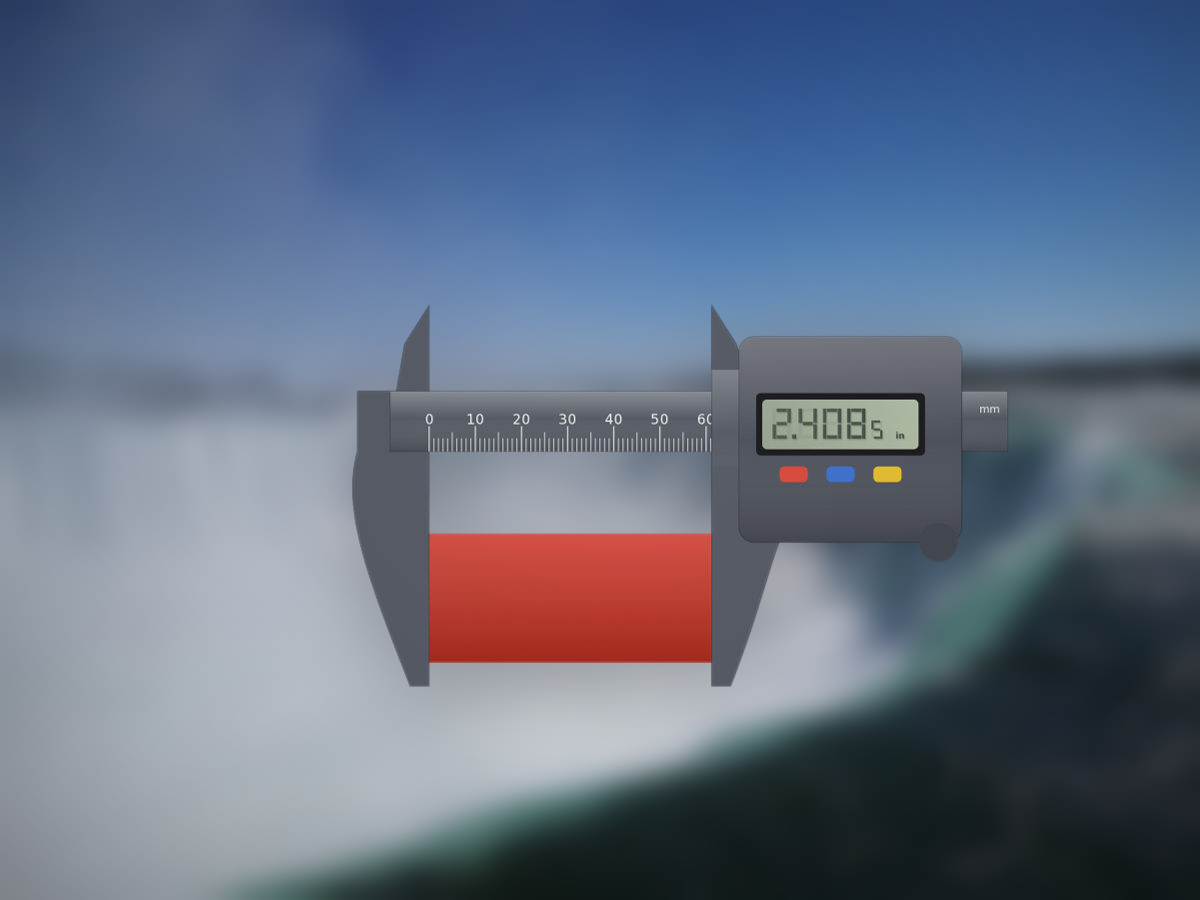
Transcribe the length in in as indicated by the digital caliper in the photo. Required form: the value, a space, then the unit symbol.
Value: 2.4085 in
